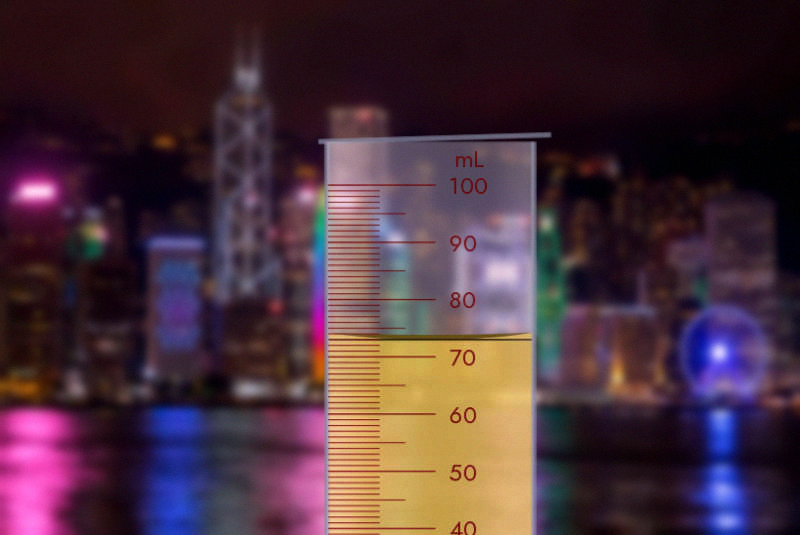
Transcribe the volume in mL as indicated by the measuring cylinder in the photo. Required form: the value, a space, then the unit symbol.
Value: 73 mL
